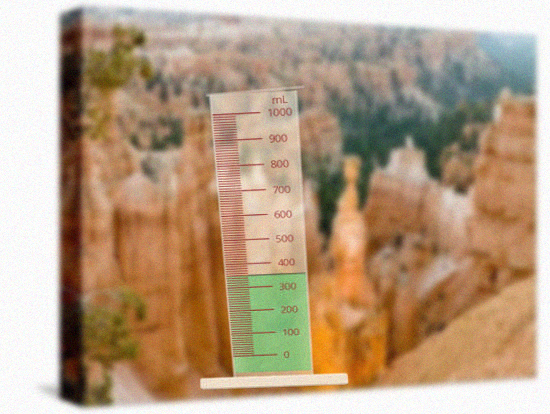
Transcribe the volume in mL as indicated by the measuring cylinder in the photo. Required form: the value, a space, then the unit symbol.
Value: 350 mL
